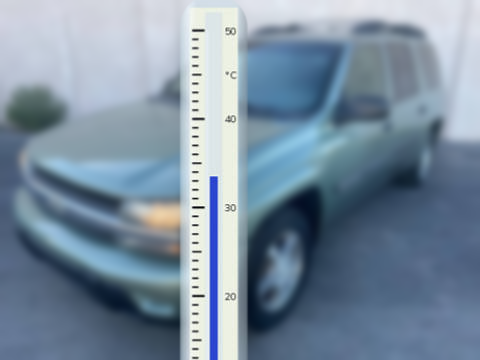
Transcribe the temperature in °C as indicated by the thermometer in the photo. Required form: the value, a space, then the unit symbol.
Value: 33.5 °C
